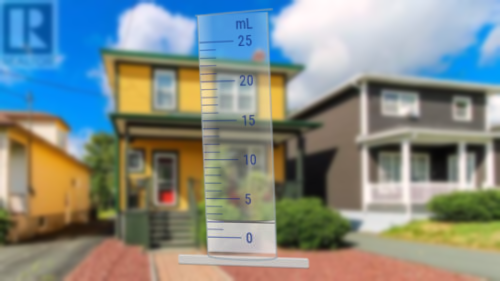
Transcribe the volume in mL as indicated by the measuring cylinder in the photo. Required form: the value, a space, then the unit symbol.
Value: 2 mL
